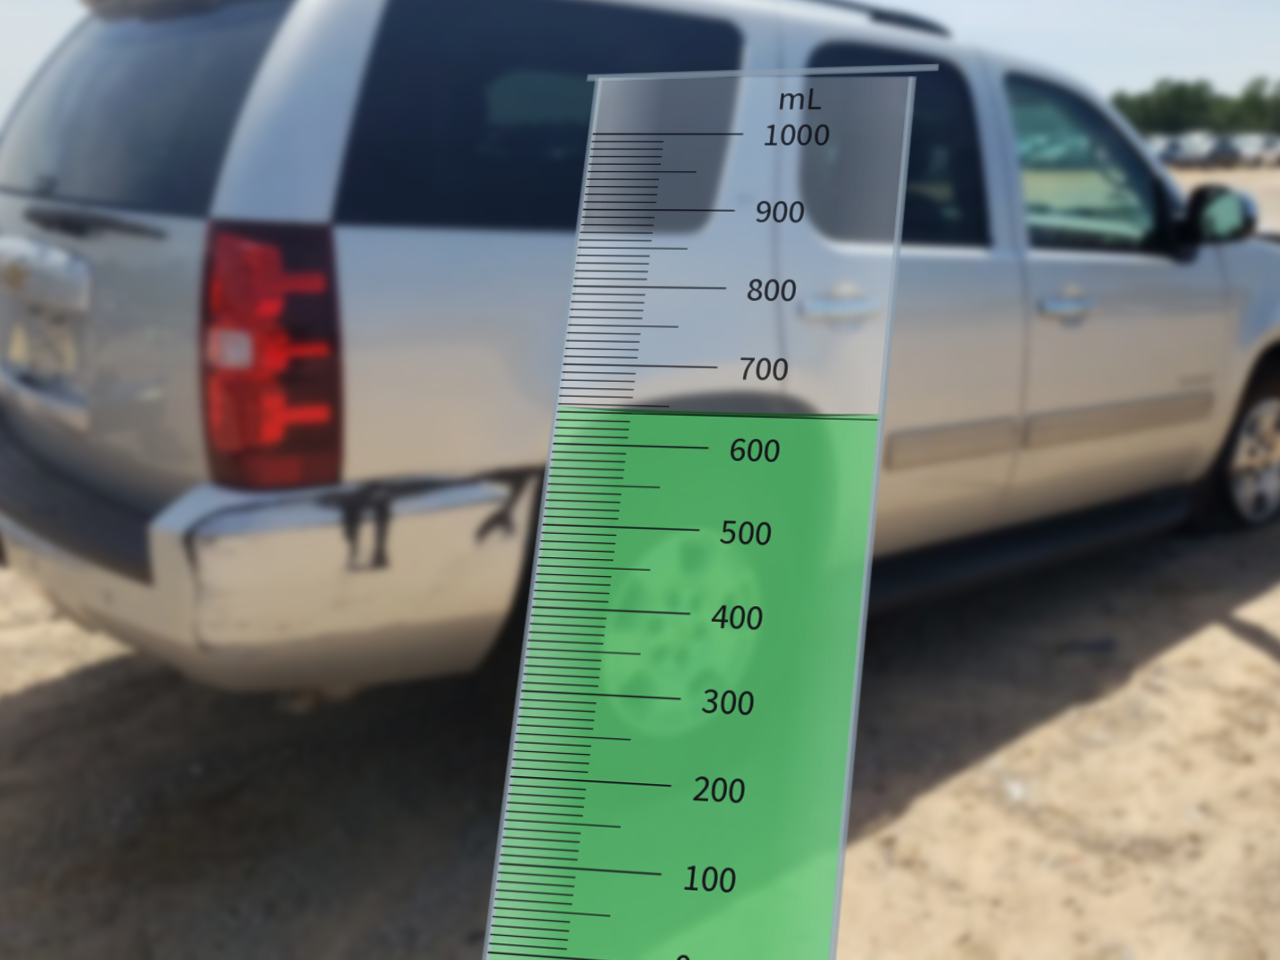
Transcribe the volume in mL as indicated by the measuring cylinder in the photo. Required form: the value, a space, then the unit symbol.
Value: 640 mL
